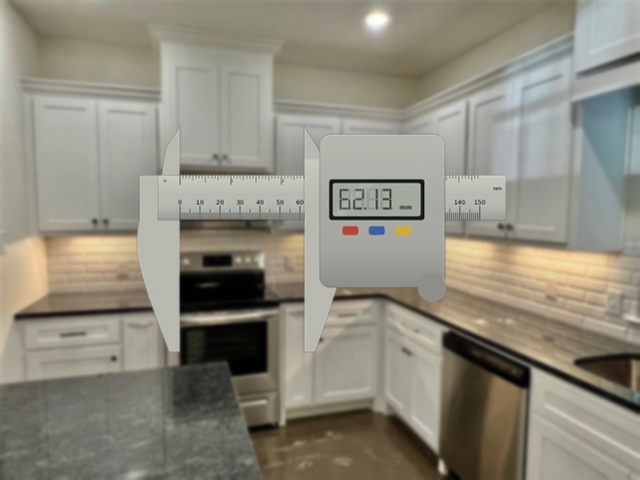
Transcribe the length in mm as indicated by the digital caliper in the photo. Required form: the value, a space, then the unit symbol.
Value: 62.13 mm
